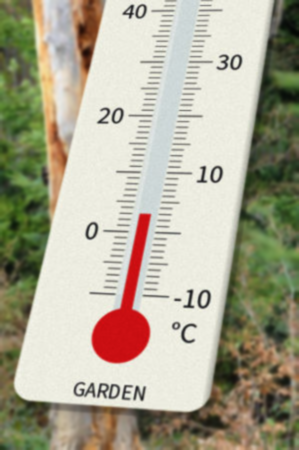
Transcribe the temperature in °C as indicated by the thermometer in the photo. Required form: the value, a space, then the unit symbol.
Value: 3 °C
